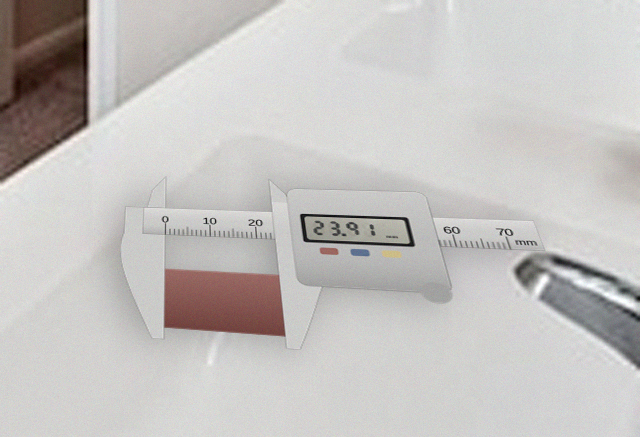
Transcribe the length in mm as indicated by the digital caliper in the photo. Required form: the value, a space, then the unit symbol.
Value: 23.91 mm
